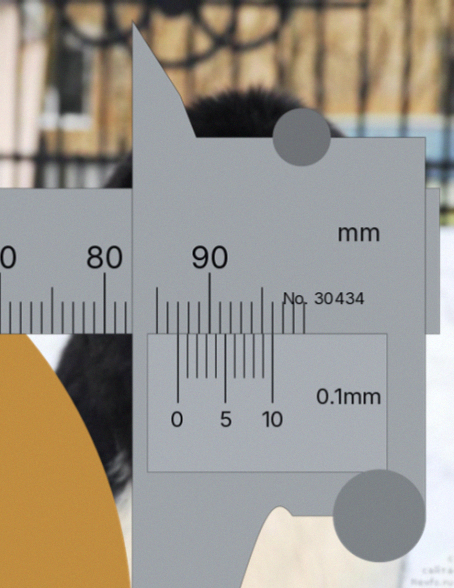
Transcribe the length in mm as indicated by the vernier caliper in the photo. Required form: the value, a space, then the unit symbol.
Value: 87.0 mm
